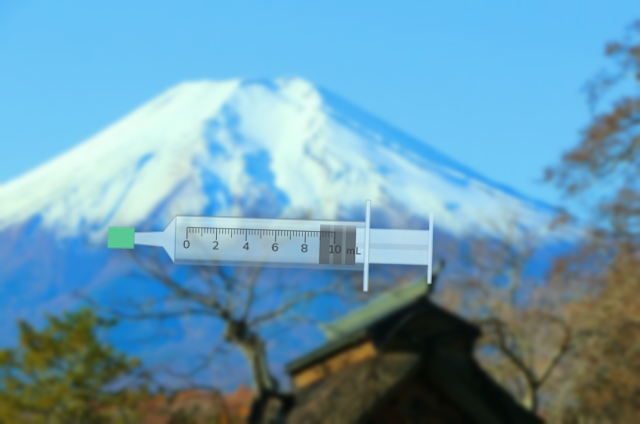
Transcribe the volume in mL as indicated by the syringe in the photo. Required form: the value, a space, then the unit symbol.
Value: 9 mL
